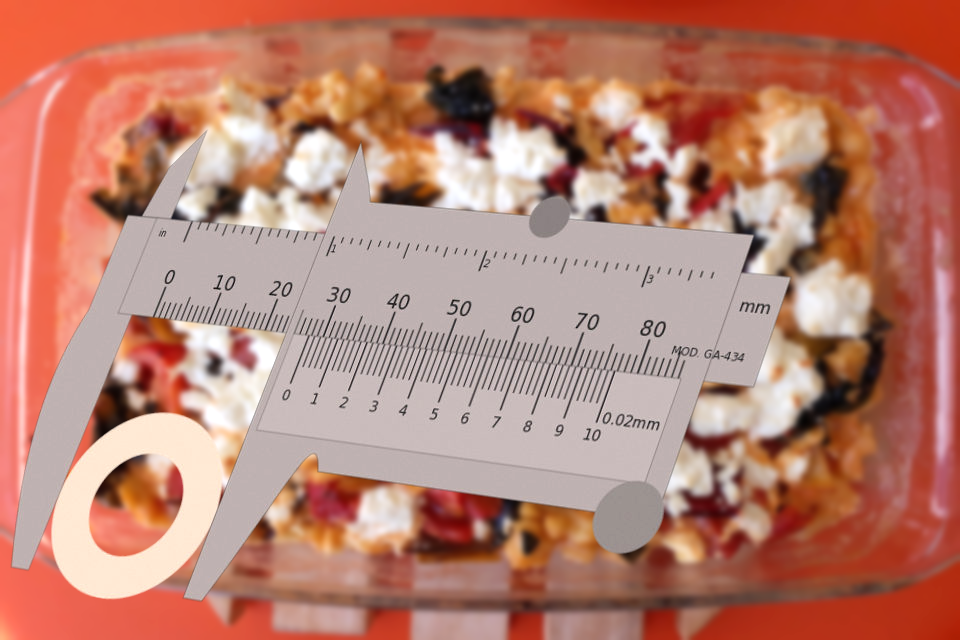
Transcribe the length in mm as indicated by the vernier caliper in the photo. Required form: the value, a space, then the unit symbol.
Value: 27.6 mm
